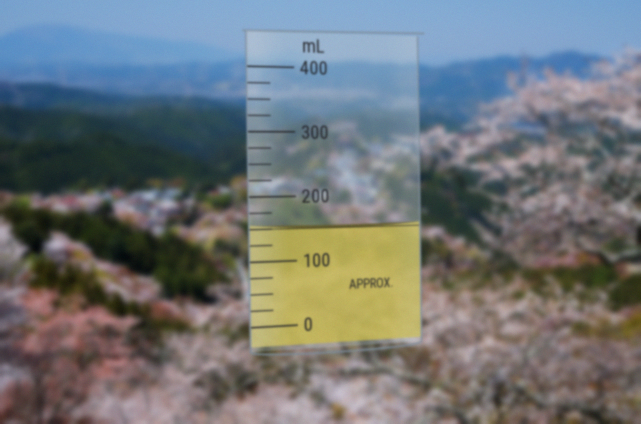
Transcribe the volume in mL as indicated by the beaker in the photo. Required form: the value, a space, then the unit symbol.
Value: 150 mL
